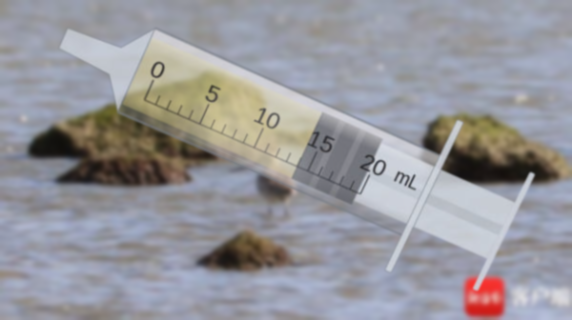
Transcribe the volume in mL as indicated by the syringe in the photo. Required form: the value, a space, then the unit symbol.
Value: 14 mL
